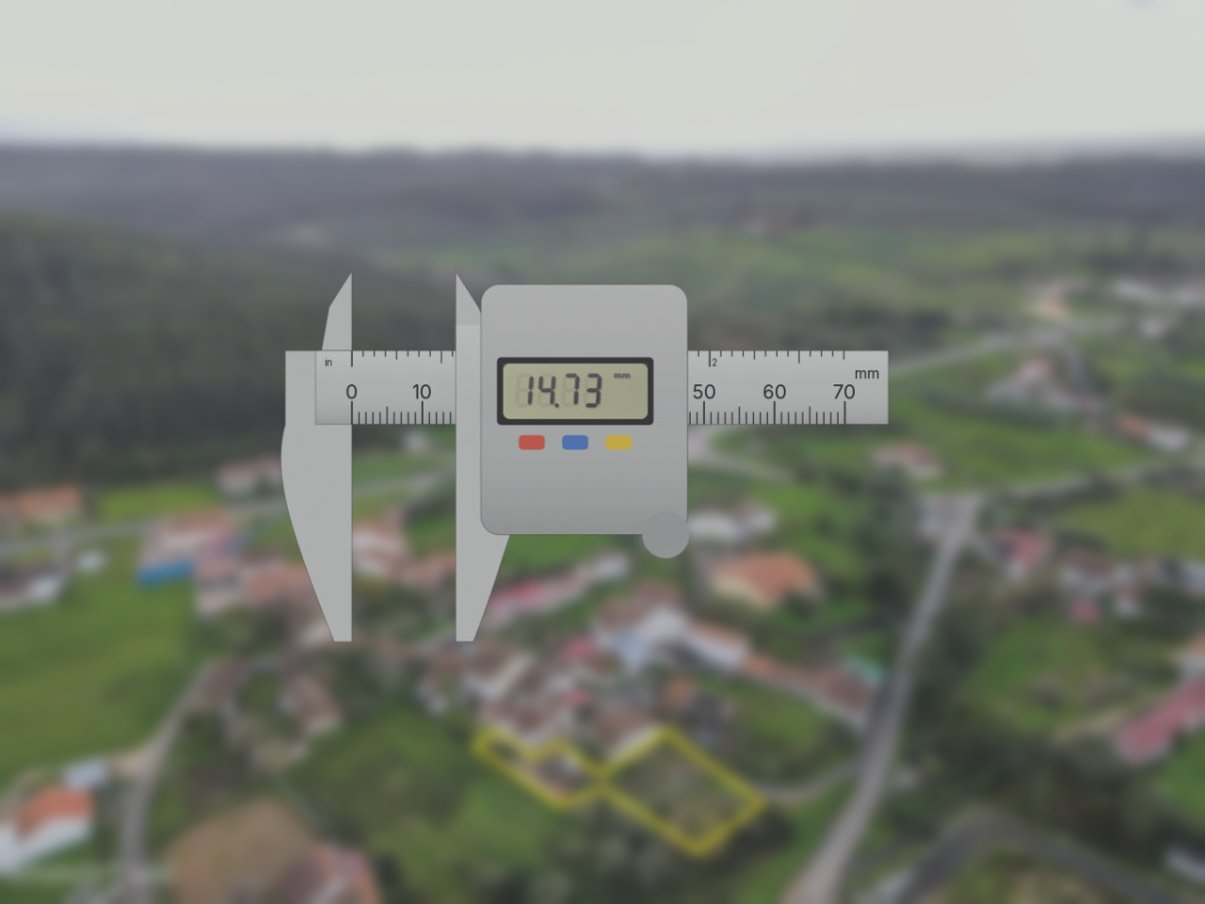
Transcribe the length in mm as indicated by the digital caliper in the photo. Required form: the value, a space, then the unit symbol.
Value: 14.73 mm
